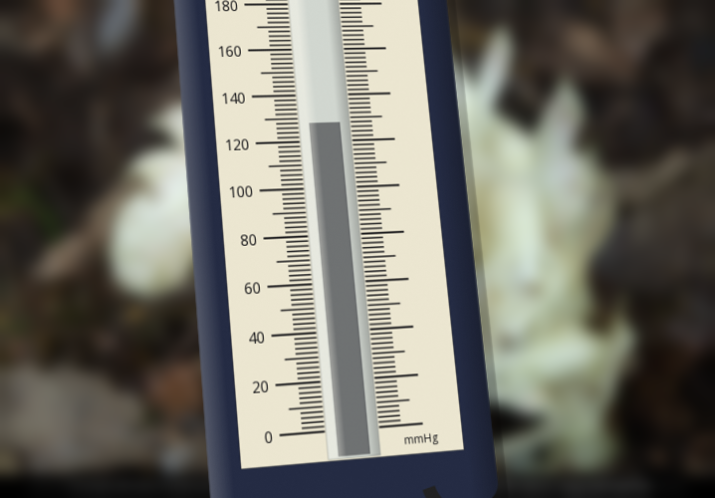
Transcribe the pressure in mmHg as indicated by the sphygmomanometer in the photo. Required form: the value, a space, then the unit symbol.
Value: 128 mmHg
